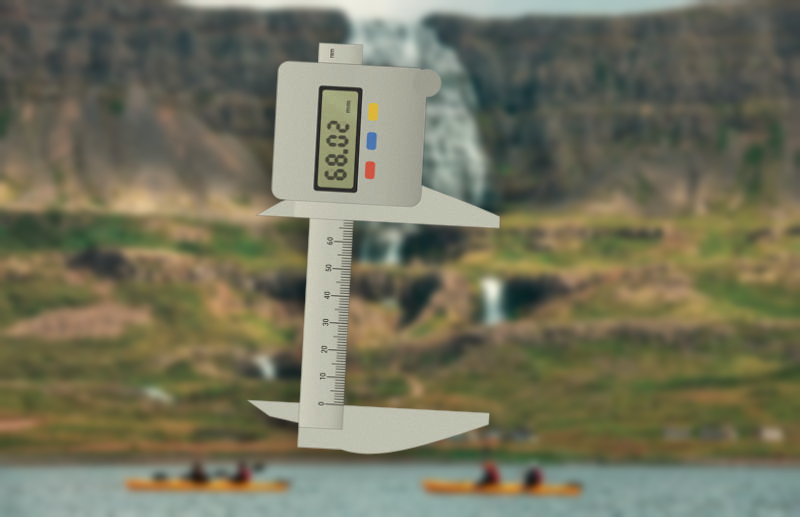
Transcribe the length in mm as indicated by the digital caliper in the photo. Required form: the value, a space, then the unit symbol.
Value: 68.02 mm
